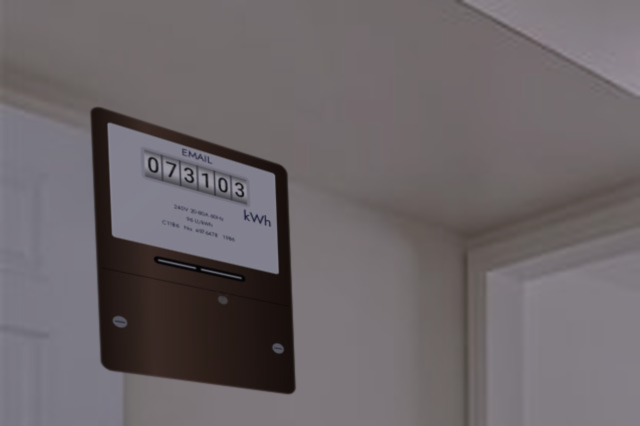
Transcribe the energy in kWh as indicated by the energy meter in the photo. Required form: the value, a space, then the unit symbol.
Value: 73103 kWh
